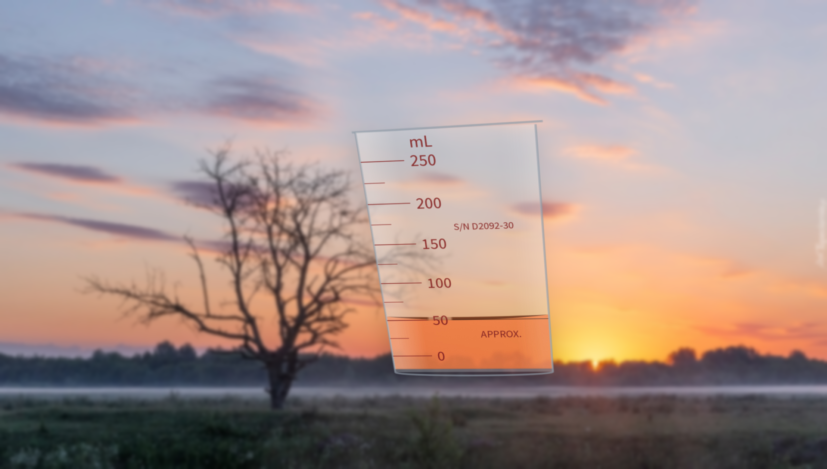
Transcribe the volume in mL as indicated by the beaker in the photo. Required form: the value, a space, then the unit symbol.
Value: 50 mL
